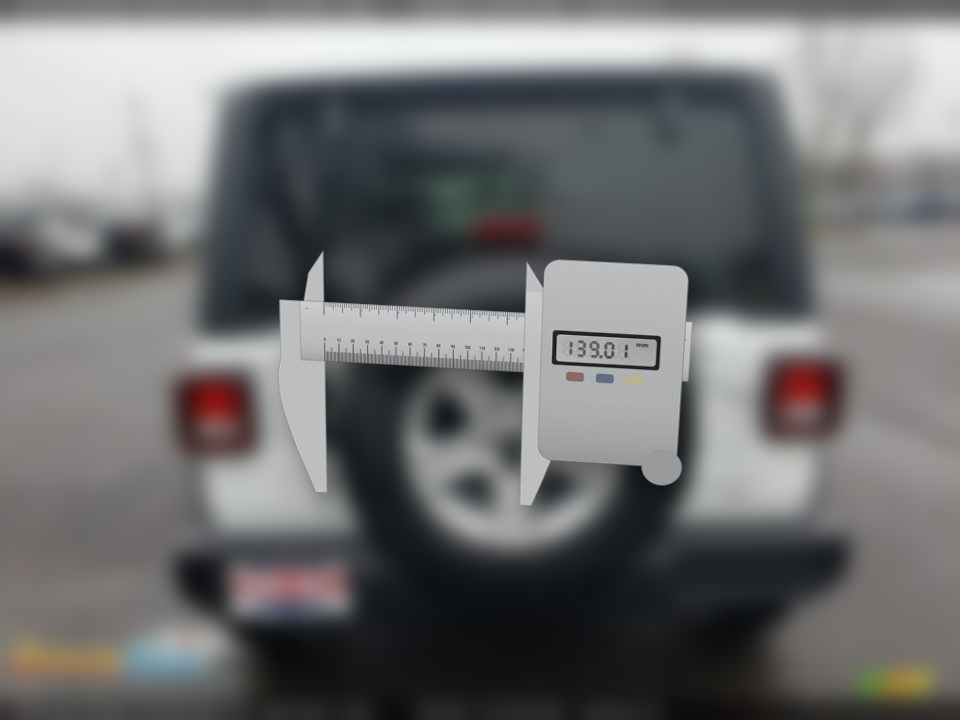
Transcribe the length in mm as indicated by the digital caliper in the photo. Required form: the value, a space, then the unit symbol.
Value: 139.01 mm
